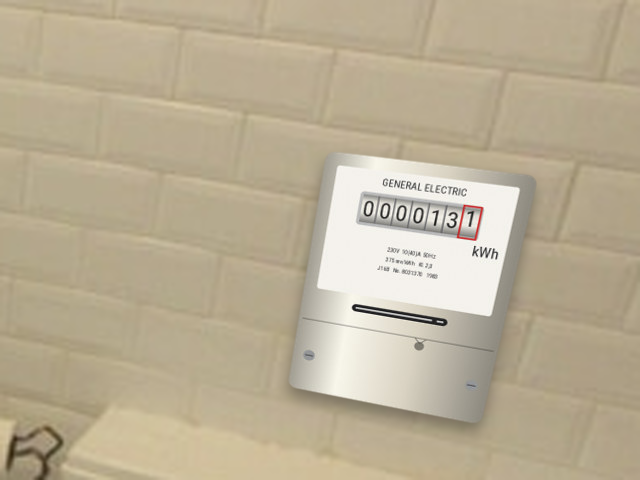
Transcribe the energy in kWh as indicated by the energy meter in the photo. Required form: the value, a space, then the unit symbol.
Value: 13.1 kWh
